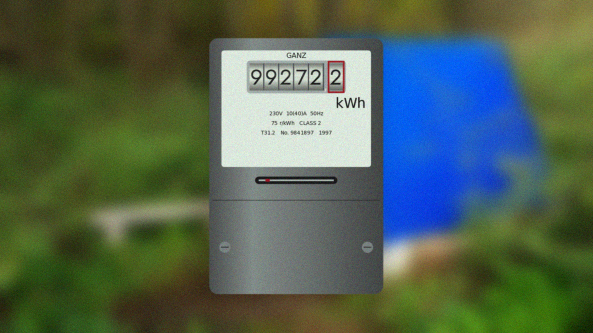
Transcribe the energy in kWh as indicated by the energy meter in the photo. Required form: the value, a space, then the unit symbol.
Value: 99272.2 kWh
